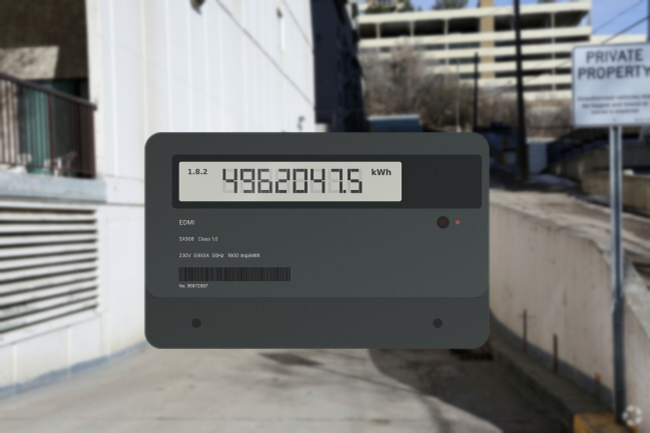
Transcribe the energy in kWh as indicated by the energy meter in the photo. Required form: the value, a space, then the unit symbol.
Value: 4962047.5 kWh
